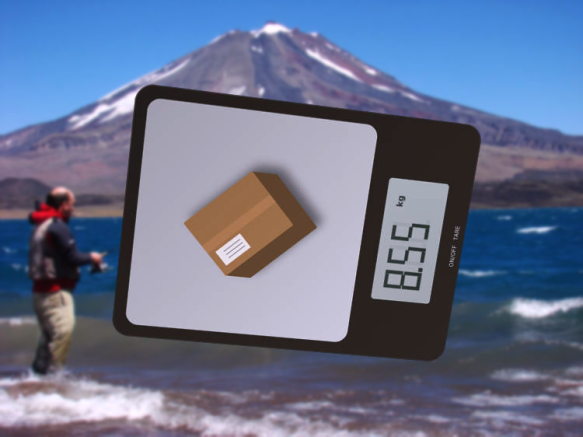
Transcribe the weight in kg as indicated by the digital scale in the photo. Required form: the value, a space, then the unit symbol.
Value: 8.55 kg
